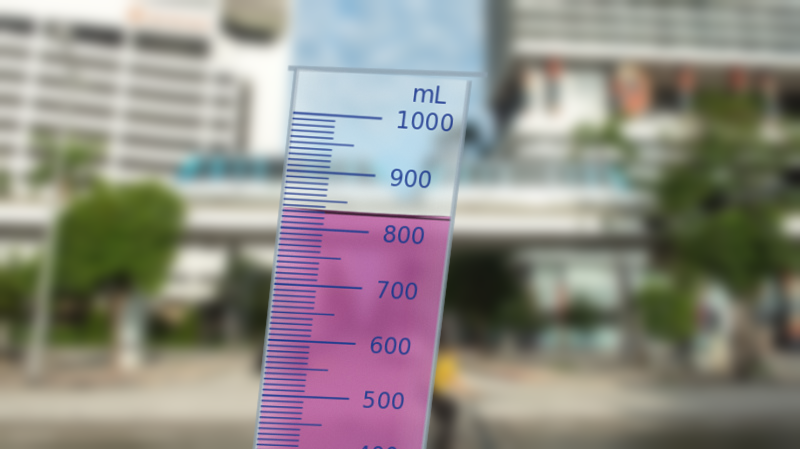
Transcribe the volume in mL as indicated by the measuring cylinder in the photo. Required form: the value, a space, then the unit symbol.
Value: 830 mL
